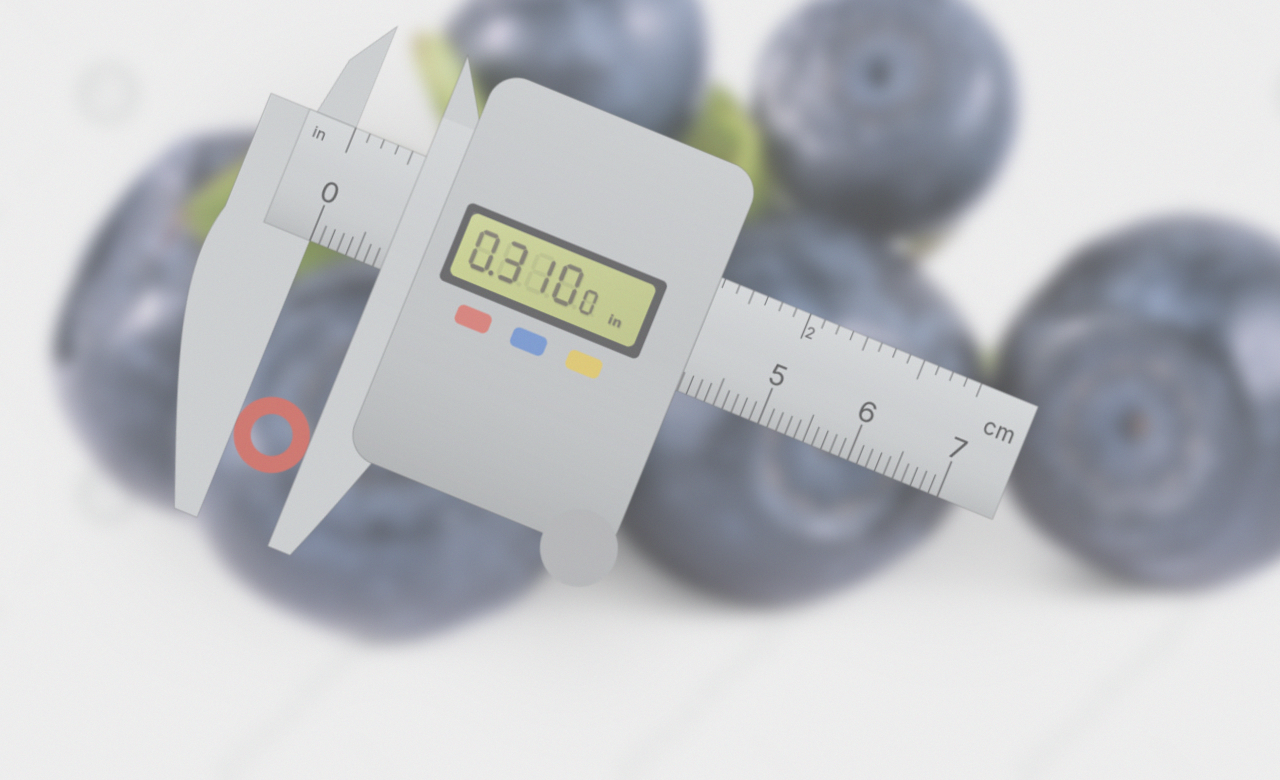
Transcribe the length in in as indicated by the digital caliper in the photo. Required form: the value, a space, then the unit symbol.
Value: 0.3100 in
